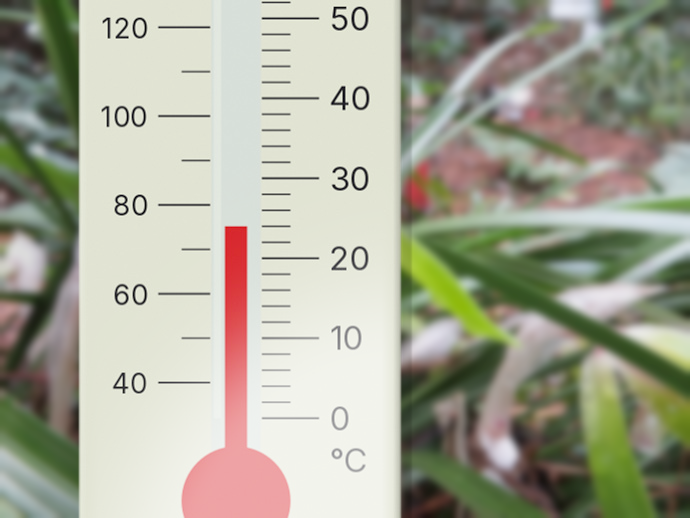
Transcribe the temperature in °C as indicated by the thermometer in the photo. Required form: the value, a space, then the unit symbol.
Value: 24 °C
